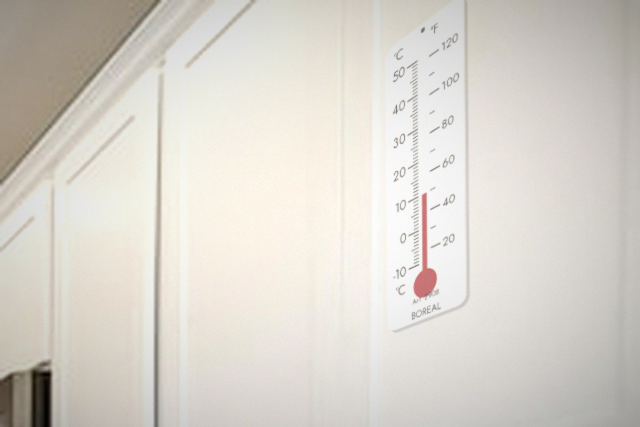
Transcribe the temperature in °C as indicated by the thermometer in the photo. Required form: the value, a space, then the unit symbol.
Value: 10 °C
